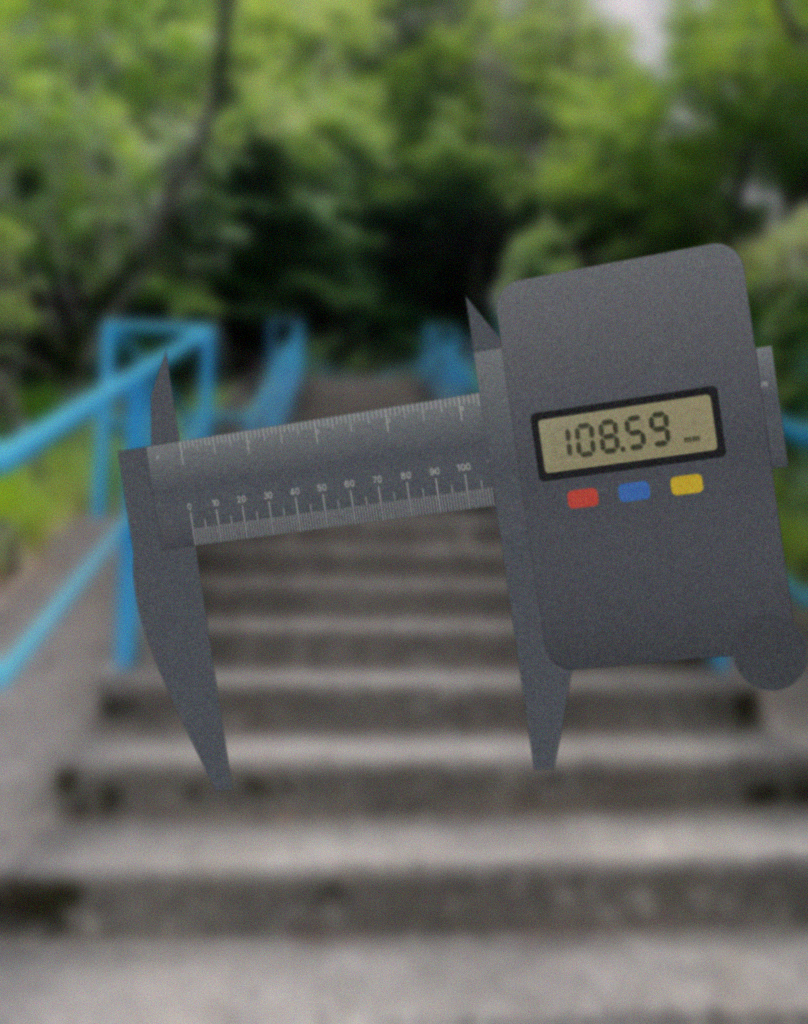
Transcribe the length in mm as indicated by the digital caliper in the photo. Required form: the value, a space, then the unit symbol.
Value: 108.59 mm
